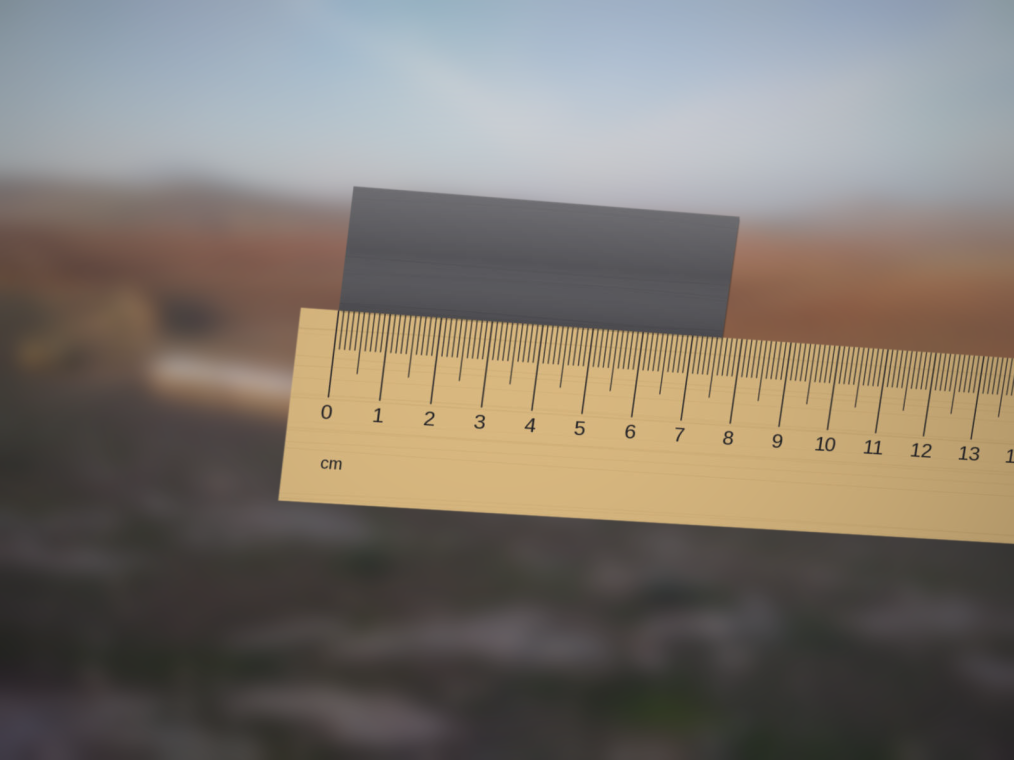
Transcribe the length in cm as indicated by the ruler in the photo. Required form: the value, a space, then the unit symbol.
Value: 7.6 cm
